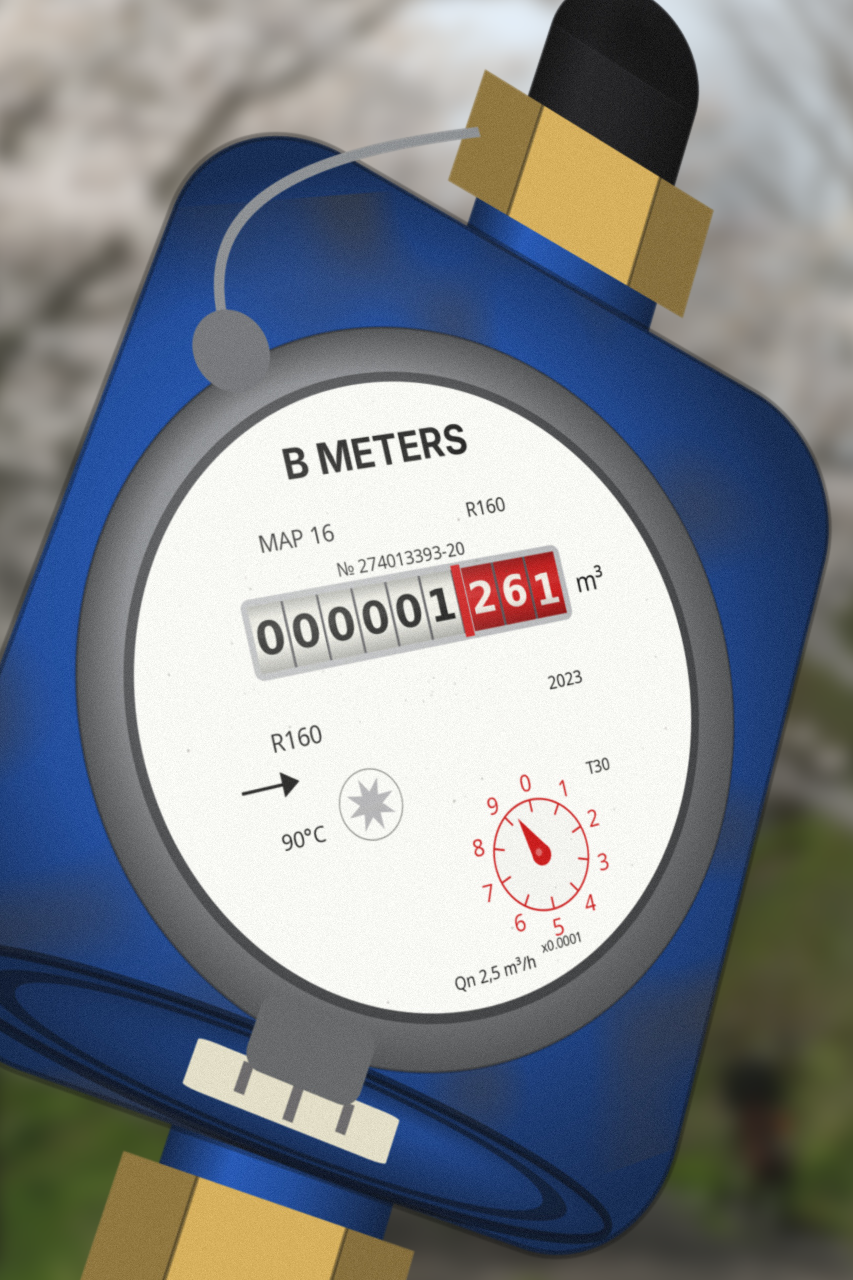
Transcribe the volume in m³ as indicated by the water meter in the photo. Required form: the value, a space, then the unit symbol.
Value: 1.2609 m³
